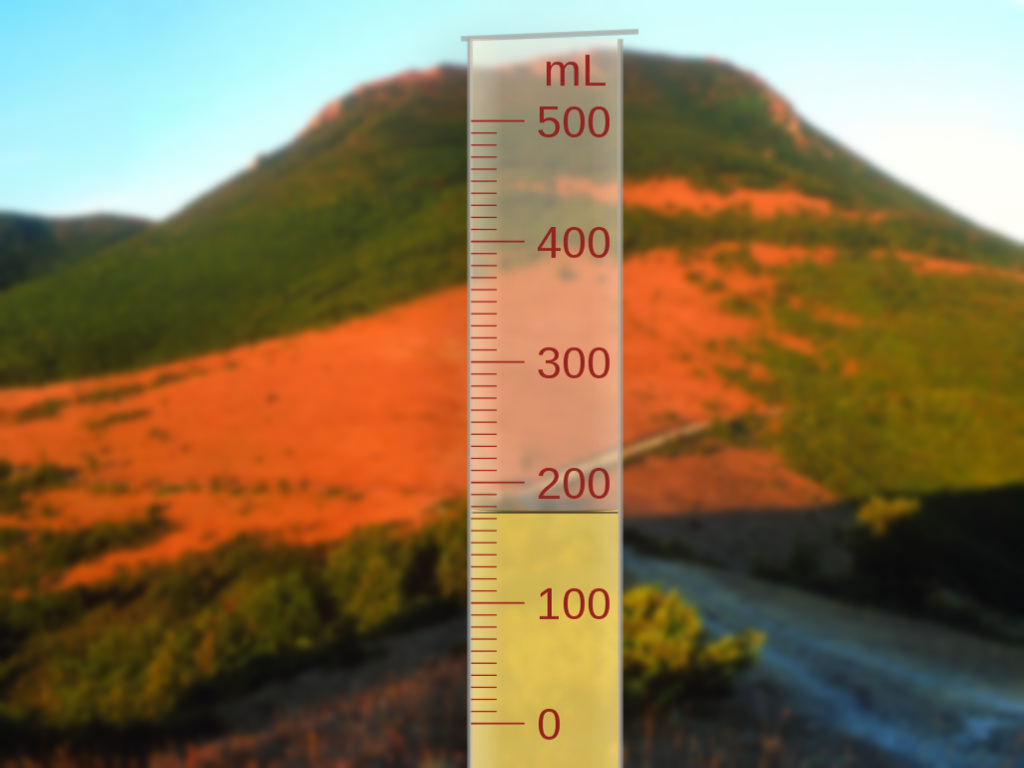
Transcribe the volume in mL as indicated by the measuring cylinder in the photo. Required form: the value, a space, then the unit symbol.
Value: 175 mL
